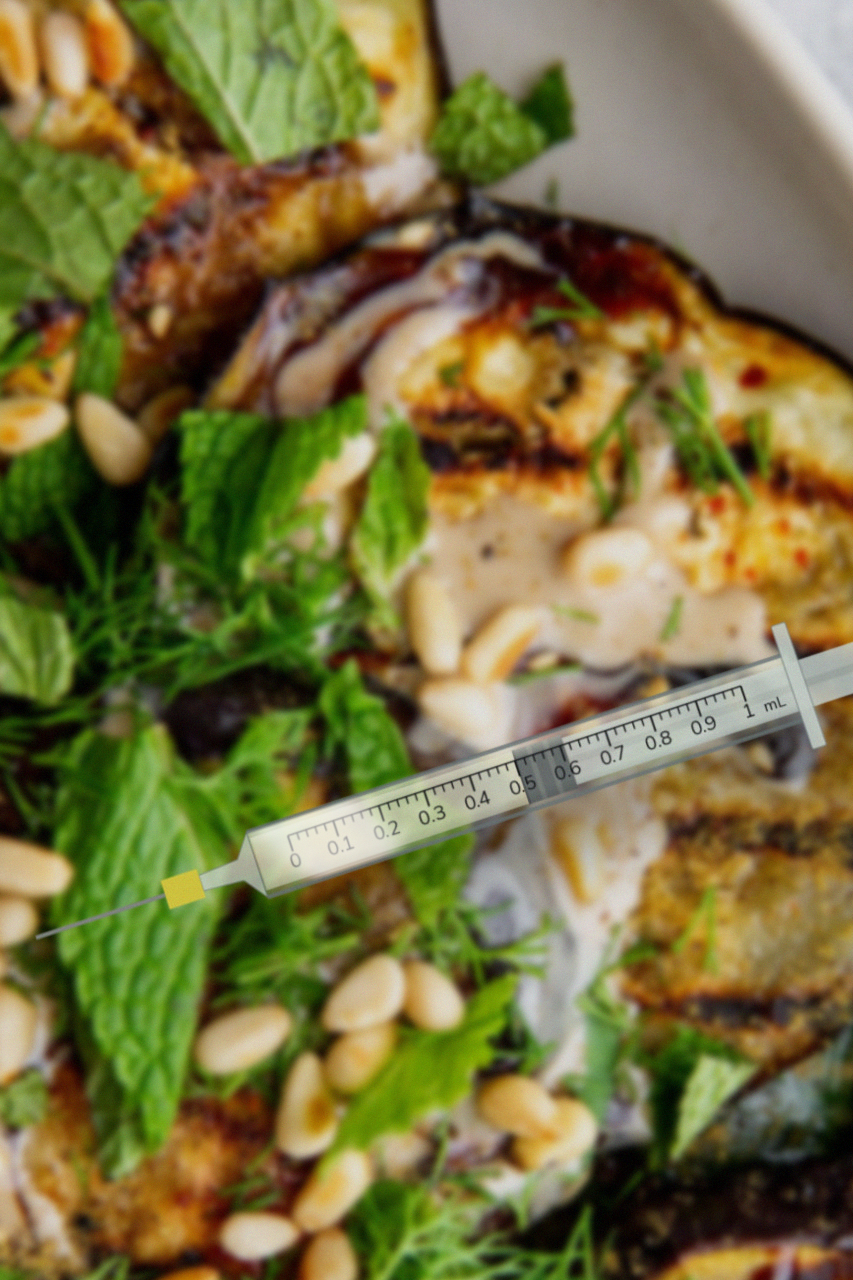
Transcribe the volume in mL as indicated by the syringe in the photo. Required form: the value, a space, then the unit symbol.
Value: 0.5 mL
